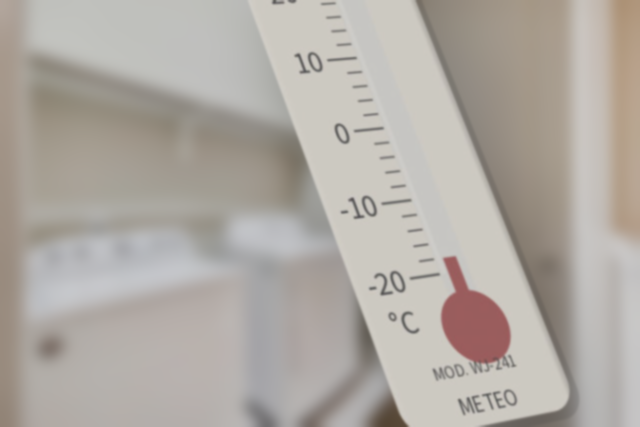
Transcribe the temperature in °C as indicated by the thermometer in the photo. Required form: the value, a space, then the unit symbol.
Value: -18 °C
